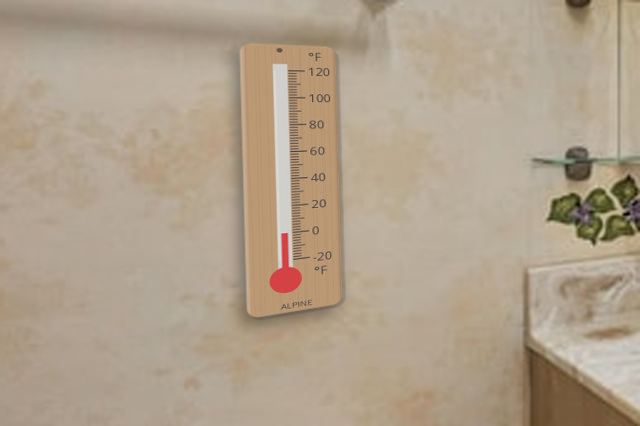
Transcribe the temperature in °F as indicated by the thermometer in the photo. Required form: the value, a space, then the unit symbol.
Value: 0 °F
